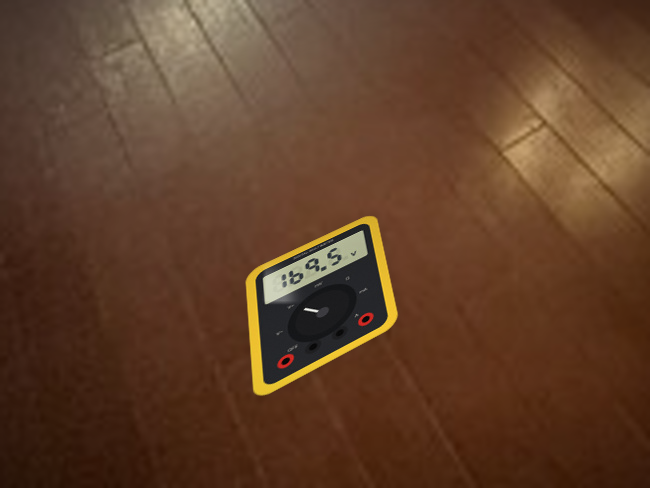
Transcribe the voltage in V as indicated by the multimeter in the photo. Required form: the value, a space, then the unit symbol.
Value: 169.5 V
